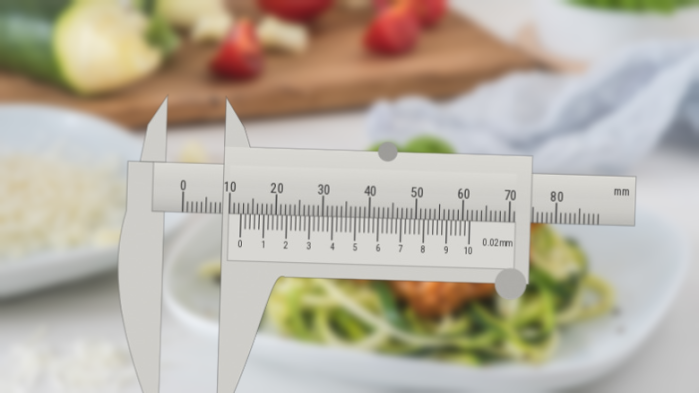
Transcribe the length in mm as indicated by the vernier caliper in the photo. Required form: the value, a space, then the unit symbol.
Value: 12.5 mm
